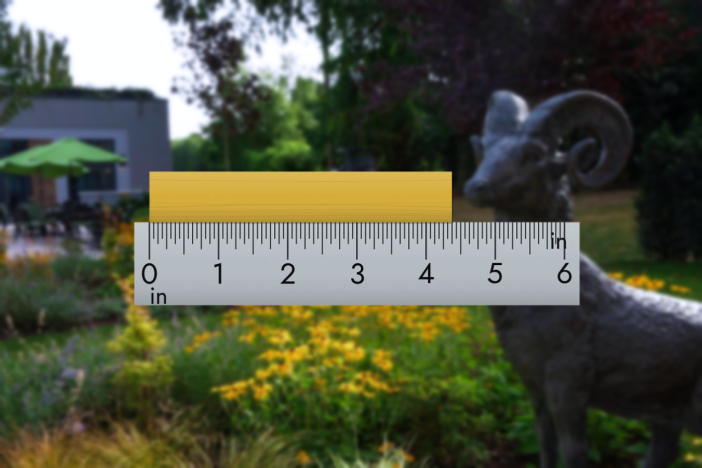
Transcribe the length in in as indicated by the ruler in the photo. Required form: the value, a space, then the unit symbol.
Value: 4.375 in
